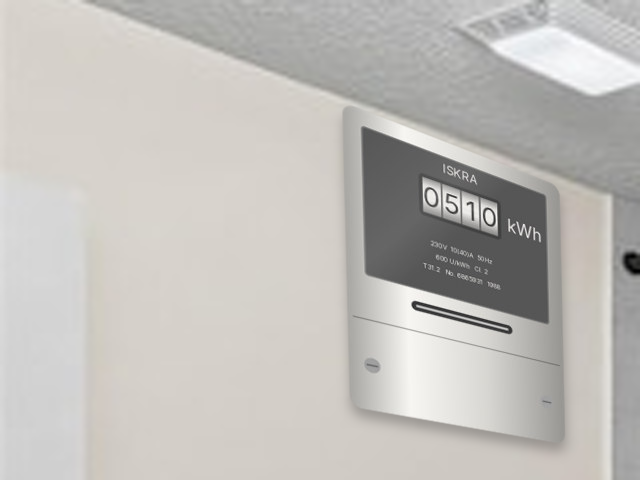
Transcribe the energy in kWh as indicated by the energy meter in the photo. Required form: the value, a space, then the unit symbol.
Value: 510 kWh
